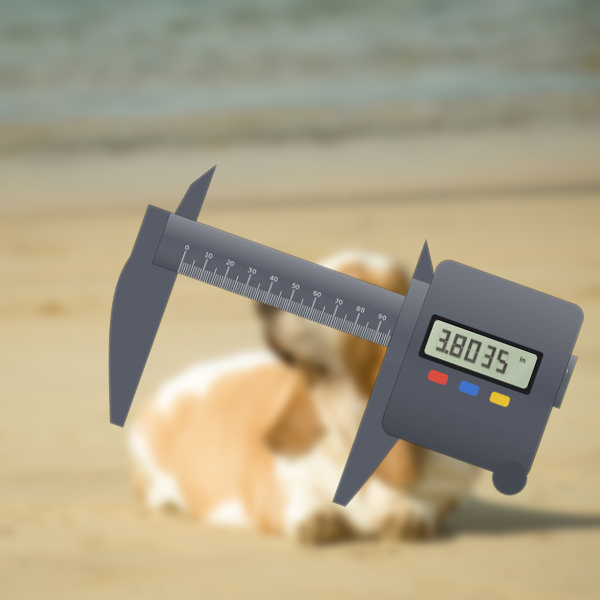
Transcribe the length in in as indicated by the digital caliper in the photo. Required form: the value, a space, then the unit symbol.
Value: 3.8035 in
